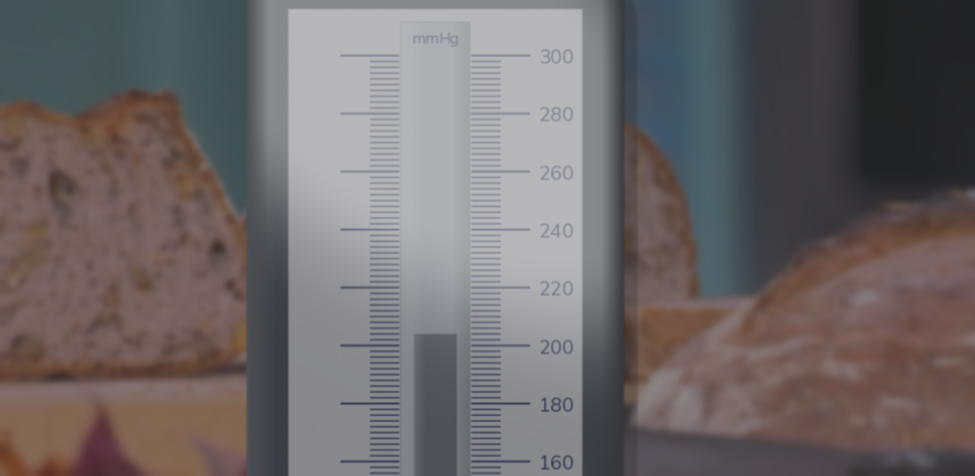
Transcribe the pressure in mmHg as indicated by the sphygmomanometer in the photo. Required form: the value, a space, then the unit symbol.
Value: 204 mmHg
